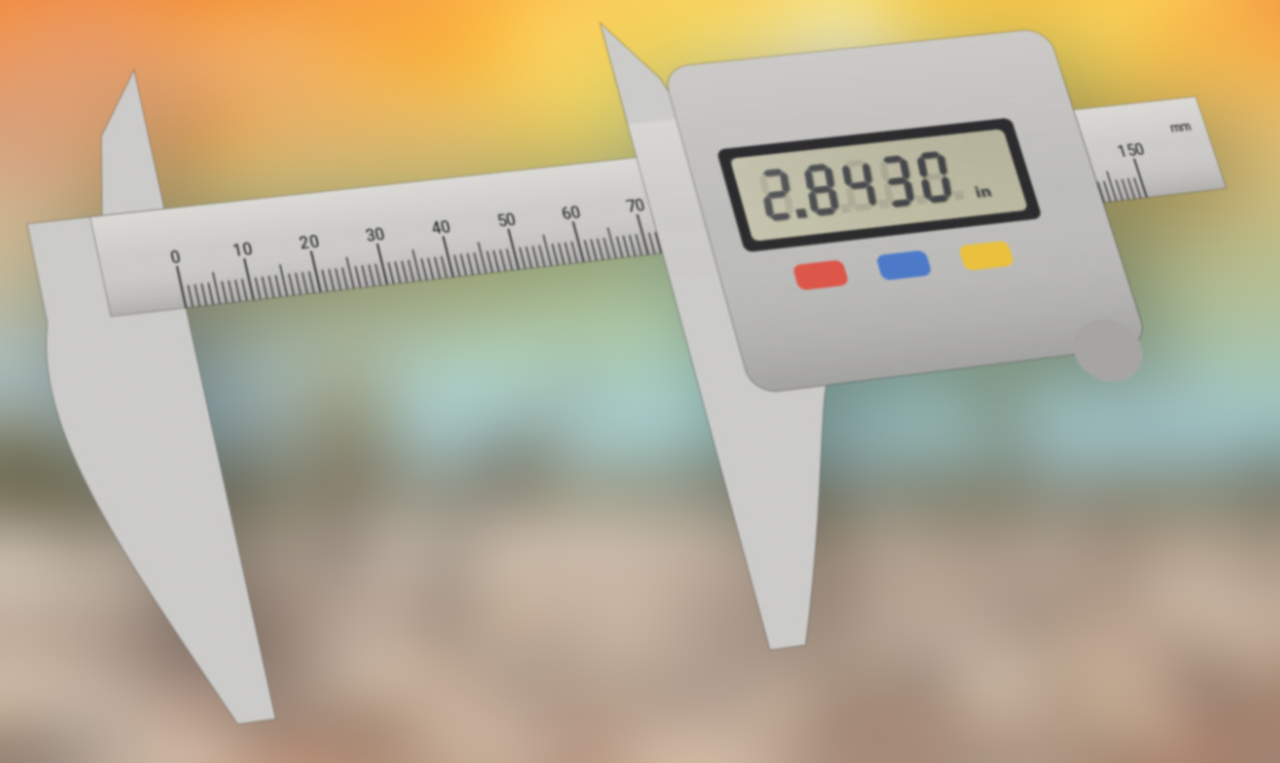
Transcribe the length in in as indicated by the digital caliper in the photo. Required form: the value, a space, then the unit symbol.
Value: 2.8430 in
